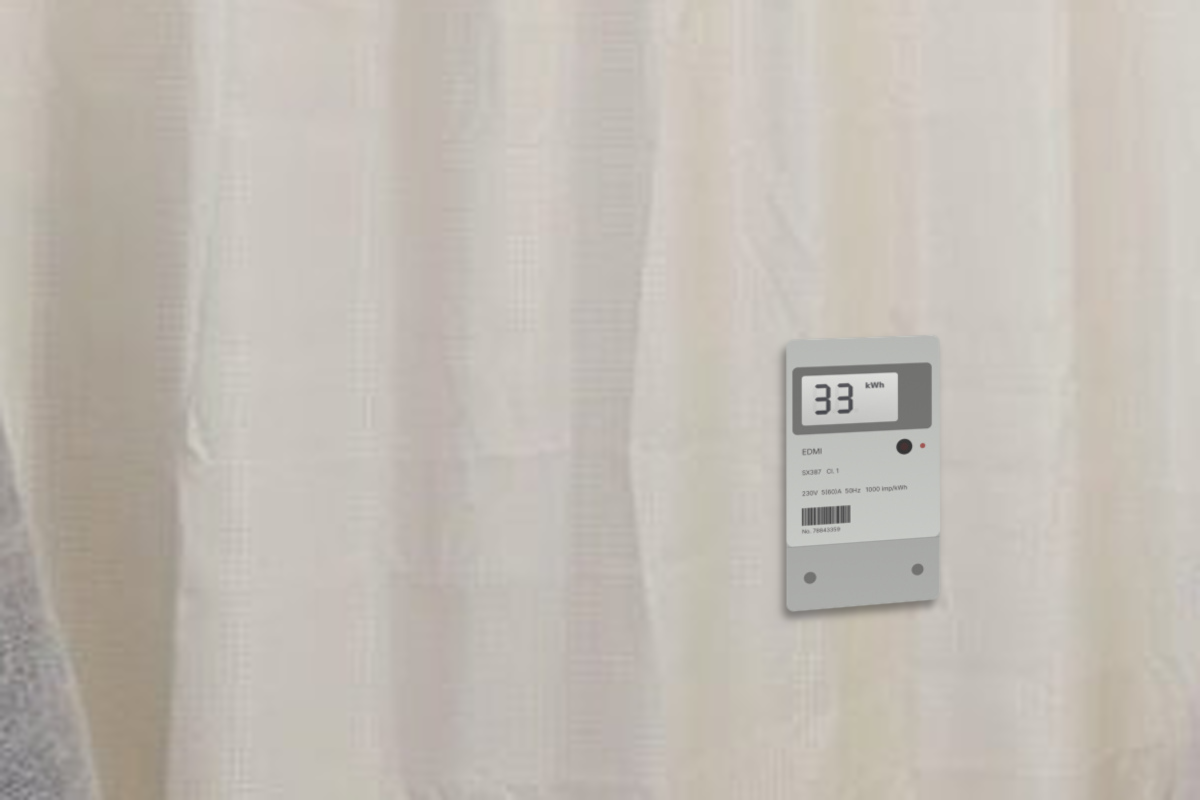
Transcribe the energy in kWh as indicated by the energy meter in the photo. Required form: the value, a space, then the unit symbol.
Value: 33 kWh
